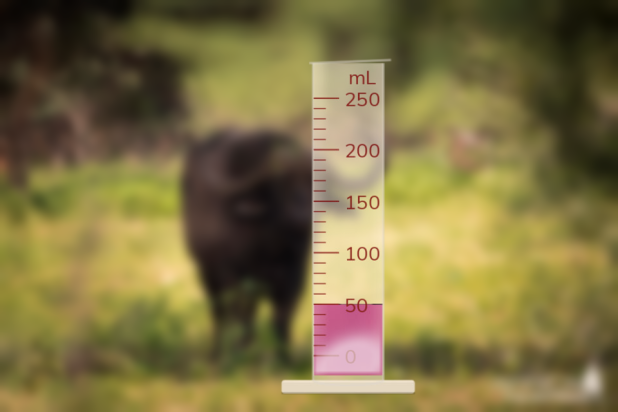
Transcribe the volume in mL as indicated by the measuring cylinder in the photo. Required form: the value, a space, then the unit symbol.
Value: 50 mL
